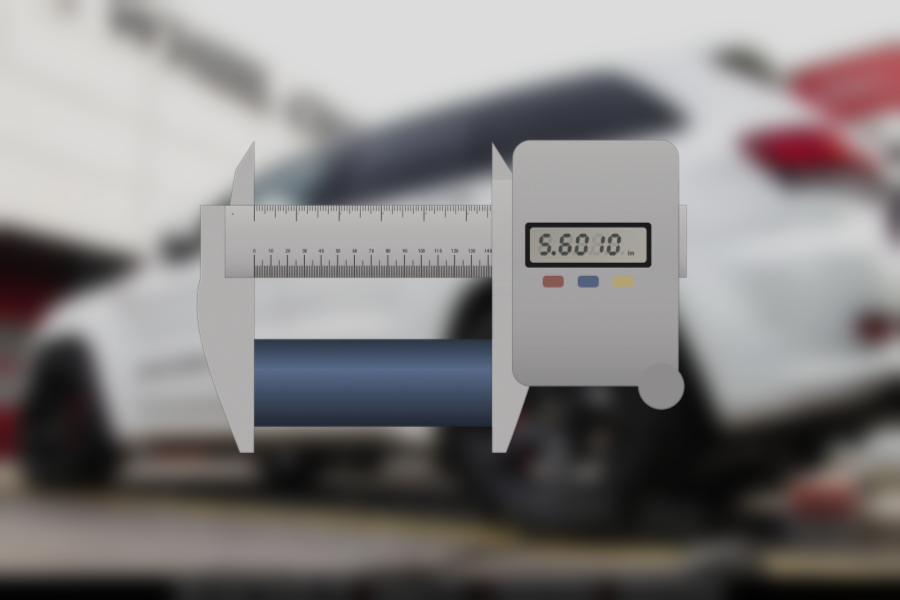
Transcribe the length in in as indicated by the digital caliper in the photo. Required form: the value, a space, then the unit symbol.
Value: 5.6010 in
